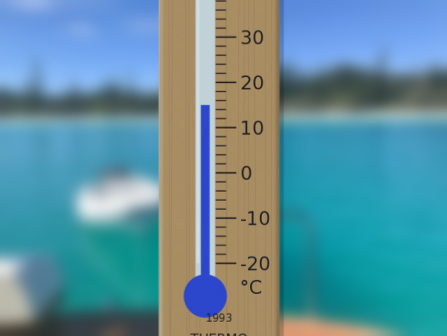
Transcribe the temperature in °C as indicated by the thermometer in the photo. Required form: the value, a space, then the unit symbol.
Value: 15 °C
